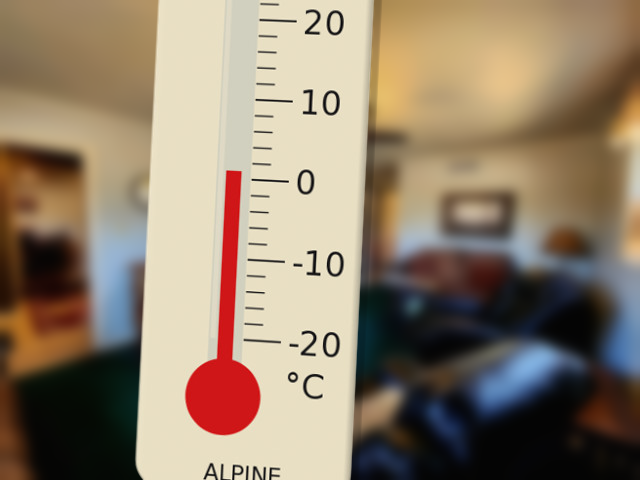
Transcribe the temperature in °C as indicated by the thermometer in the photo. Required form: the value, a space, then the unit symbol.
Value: 1 °C
